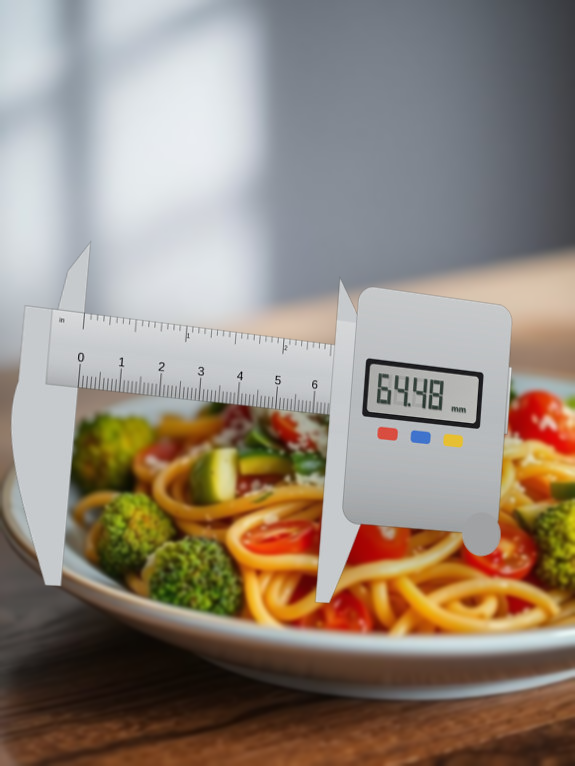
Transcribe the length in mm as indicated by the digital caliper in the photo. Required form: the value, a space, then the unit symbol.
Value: 64.48 mm
